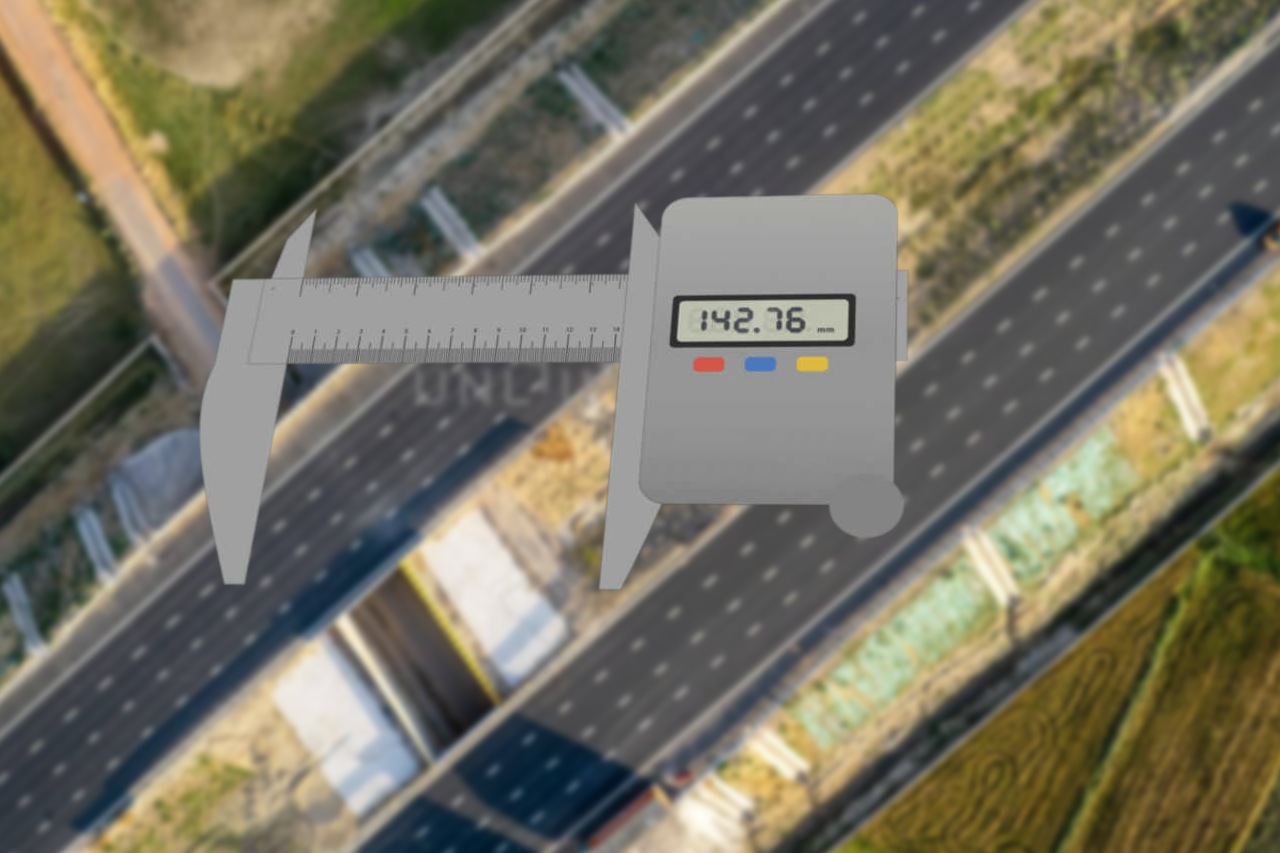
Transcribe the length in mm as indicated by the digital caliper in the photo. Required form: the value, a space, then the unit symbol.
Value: 142.76 mm
